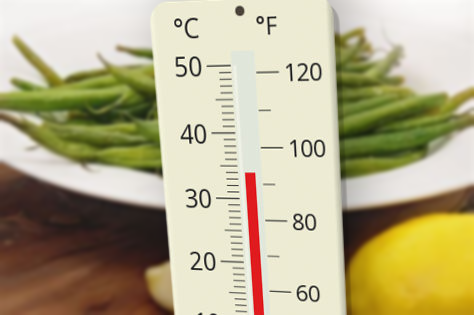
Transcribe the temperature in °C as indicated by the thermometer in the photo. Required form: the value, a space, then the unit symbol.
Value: 34 °C
